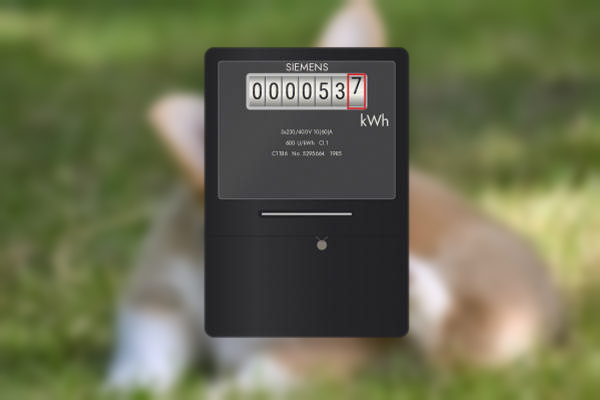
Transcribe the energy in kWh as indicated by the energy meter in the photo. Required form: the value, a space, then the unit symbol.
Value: 53.7 kWh
